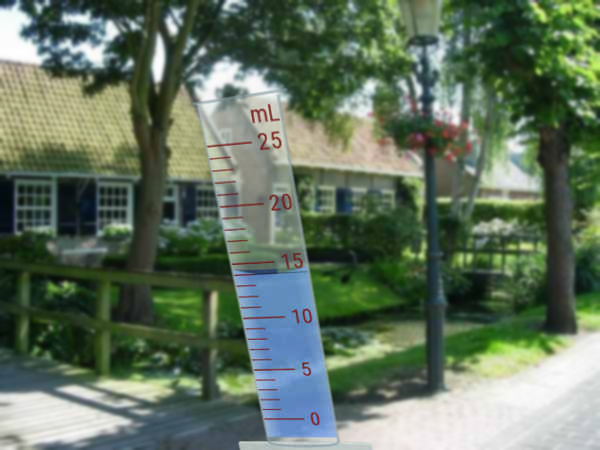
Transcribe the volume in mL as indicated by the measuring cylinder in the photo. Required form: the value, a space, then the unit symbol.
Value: 14 mL
